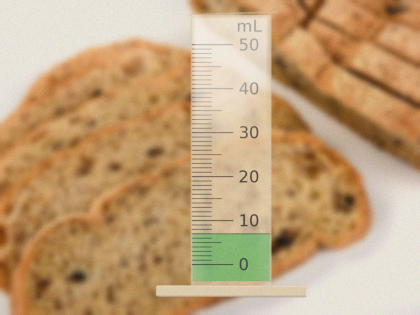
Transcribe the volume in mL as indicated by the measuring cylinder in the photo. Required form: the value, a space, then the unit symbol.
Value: 7 mL
